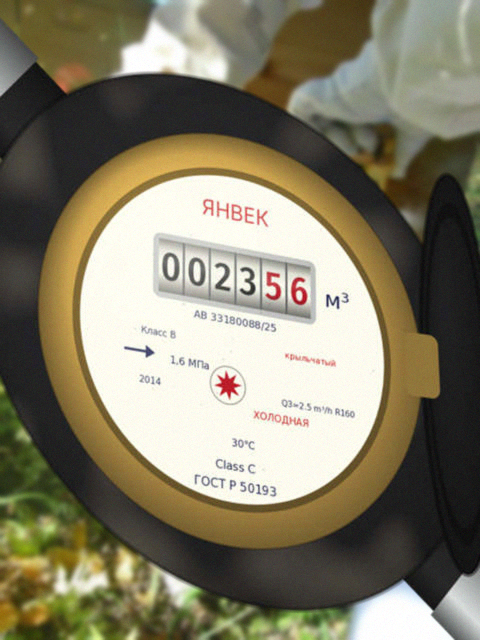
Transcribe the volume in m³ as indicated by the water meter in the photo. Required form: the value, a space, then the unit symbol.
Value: 23.56 m³
